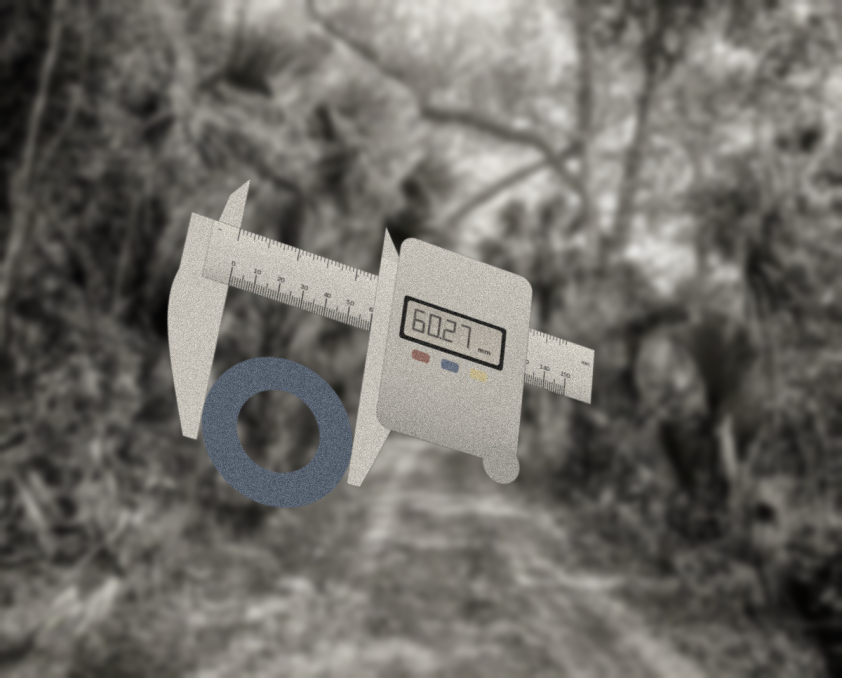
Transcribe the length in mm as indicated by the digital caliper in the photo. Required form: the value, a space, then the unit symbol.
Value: 60.27 mm
